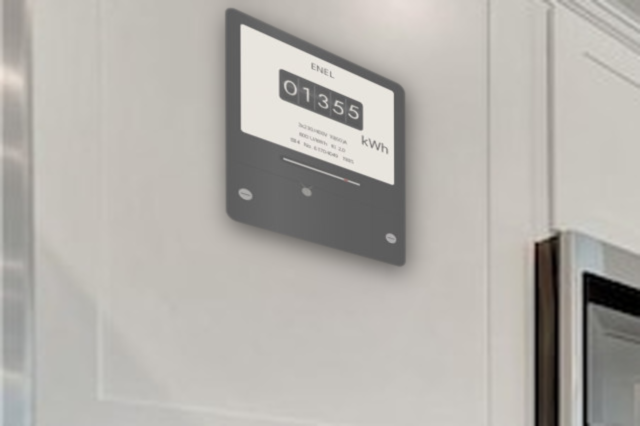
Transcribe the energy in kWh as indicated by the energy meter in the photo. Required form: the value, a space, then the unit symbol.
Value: 1355 kWh
